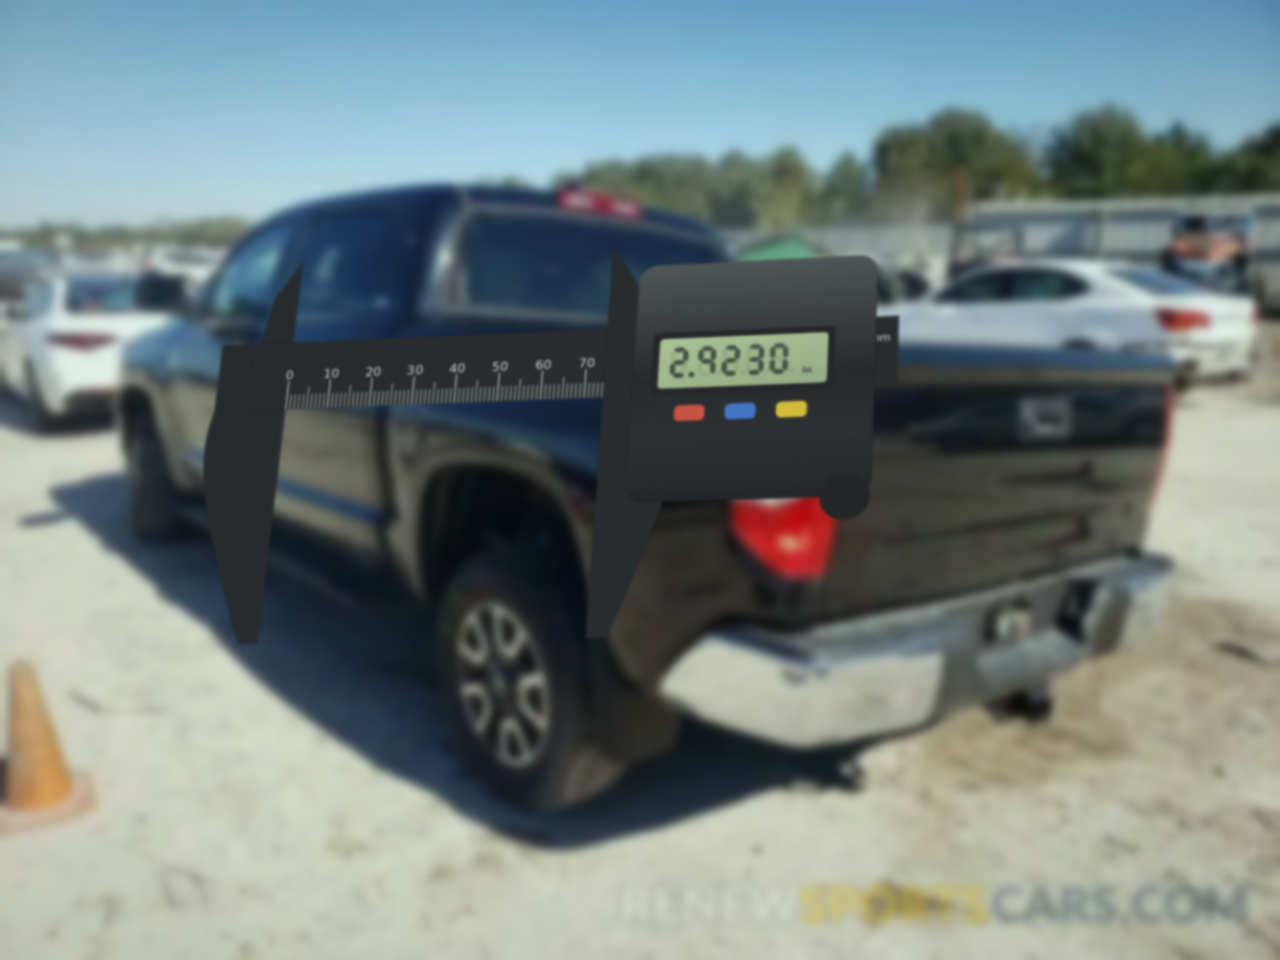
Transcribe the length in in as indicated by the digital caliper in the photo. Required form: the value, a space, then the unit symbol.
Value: 2.9230 in
